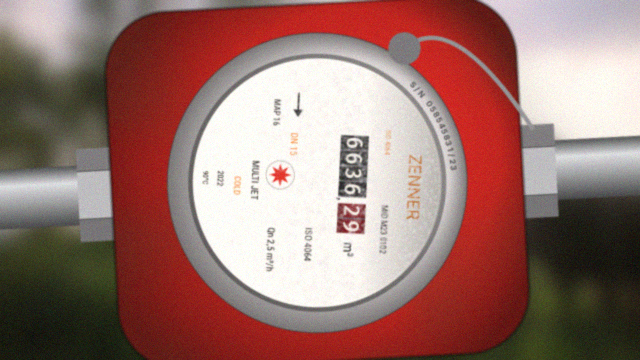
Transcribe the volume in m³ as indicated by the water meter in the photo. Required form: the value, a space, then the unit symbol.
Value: 6636.29 m³
